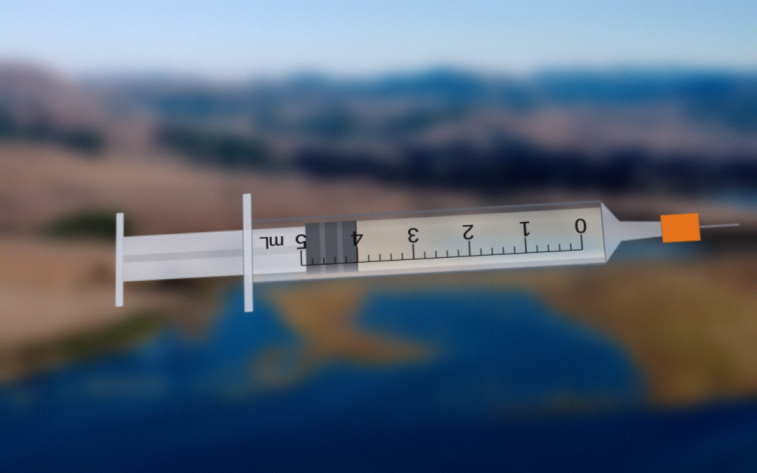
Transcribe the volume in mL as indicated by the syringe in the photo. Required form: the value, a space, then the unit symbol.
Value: 4 mL
